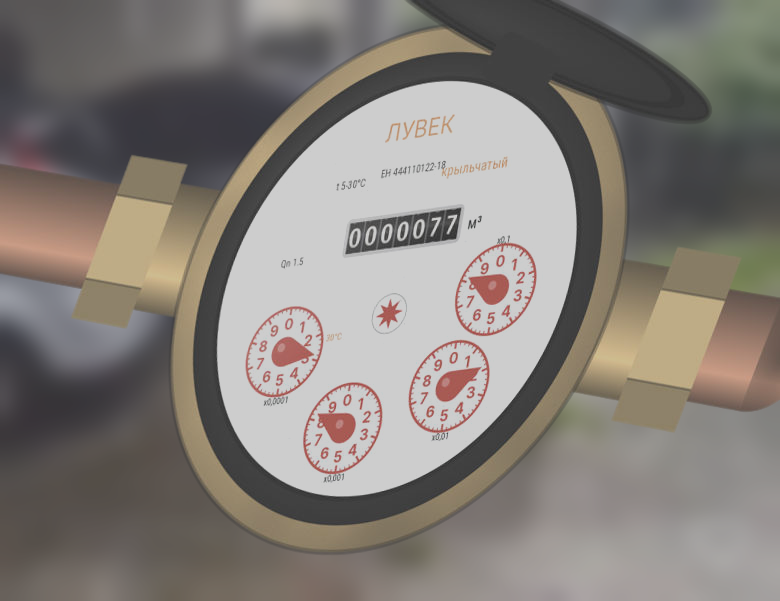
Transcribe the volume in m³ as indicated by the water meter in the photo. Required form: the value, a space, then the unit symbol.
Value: 77.8182 m³
